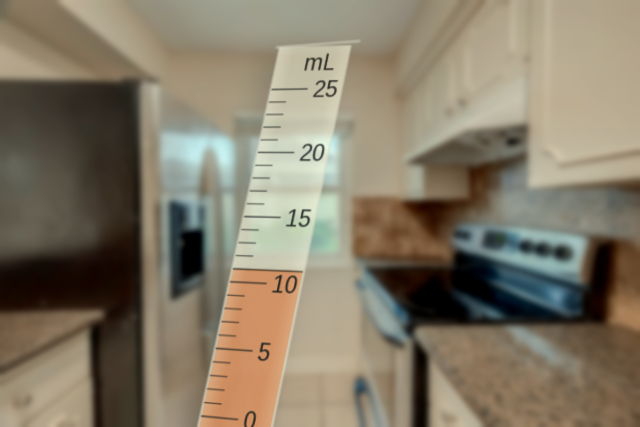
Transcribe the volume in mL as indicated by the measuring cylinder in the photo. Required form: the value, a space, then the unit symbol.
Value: 11 mL
